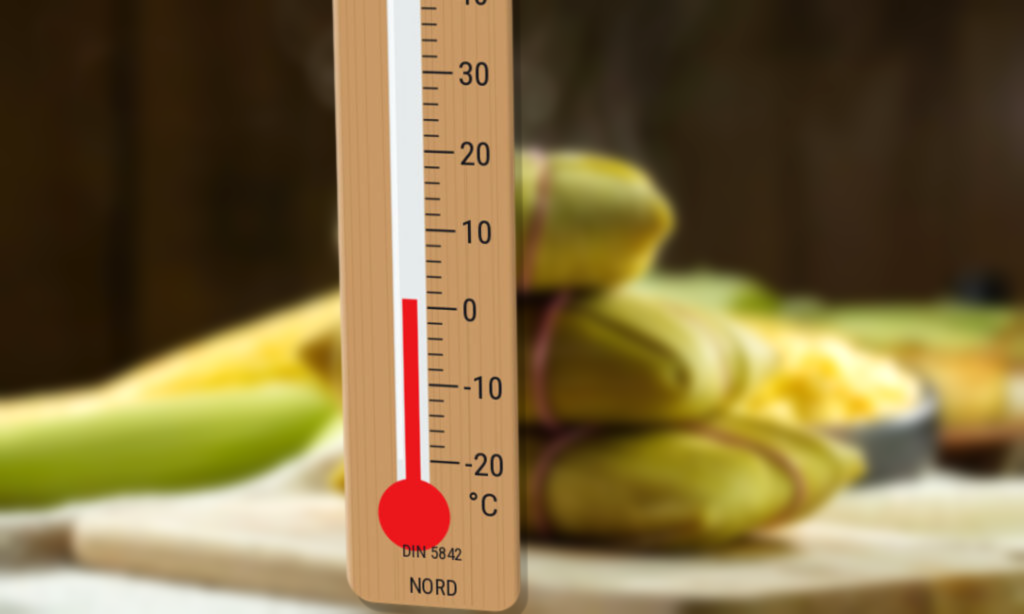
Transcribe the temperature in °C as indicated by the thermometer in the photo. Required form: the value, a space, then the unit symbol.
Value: 1 °C
